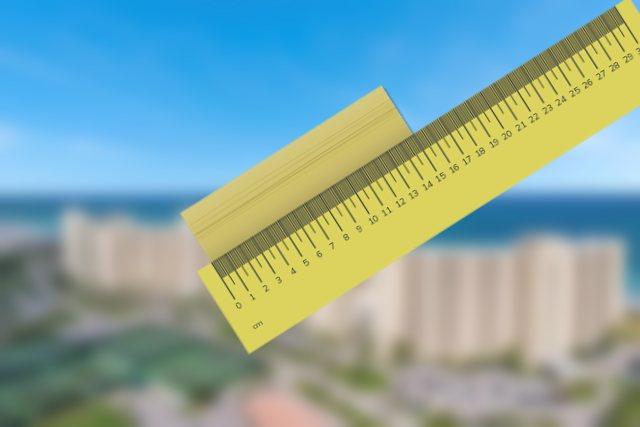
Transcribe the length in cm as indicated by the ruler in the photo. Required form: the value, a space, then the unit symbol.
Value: 15 cm
